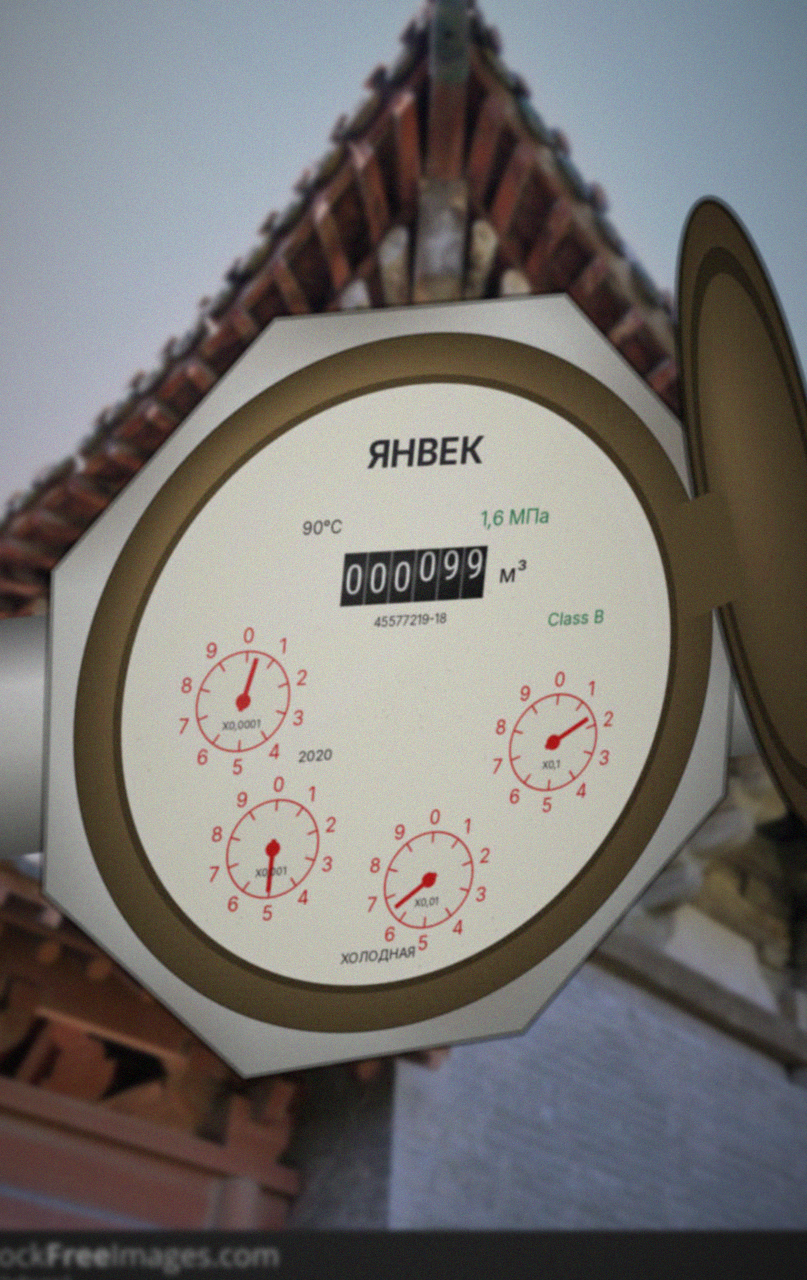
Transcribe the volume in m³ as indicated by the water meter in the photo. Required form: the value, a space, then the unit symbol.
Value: 99.1650 m³
